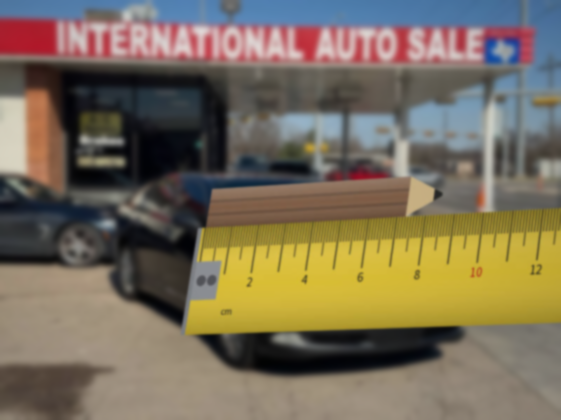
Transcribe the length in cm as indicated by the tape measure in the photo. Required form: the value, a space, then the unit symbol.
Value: 8.5 cm
